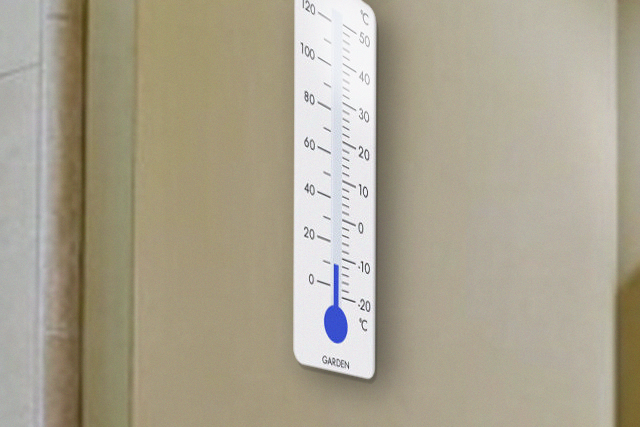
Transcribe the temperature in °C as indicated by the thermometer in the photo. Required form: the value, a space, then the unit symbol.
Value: -12 °C
